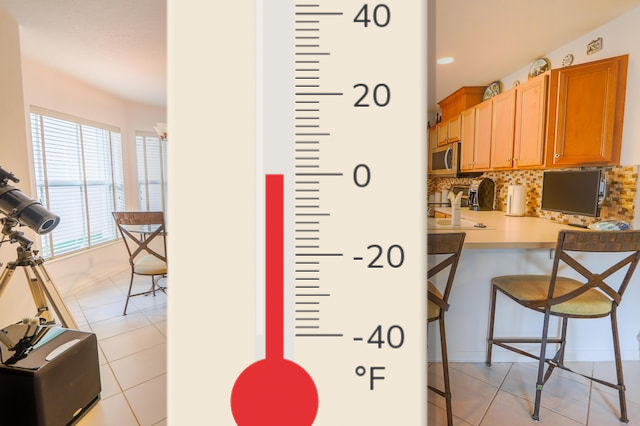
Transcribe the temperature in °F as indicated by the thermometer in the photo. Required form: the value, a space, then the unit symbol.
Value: 0 °F
